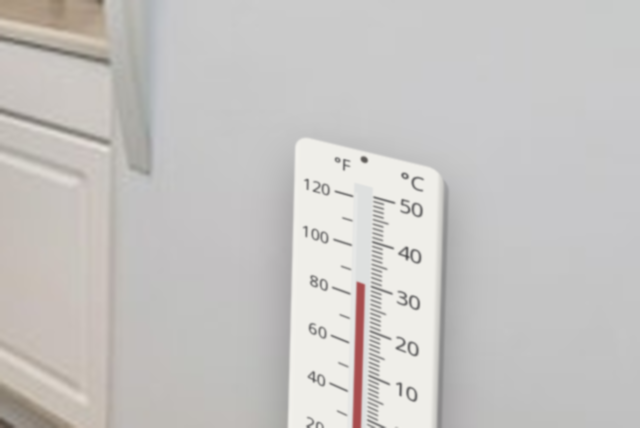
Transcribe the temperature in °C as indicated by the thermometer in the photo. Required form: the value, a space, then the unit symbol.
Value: 30 °C
